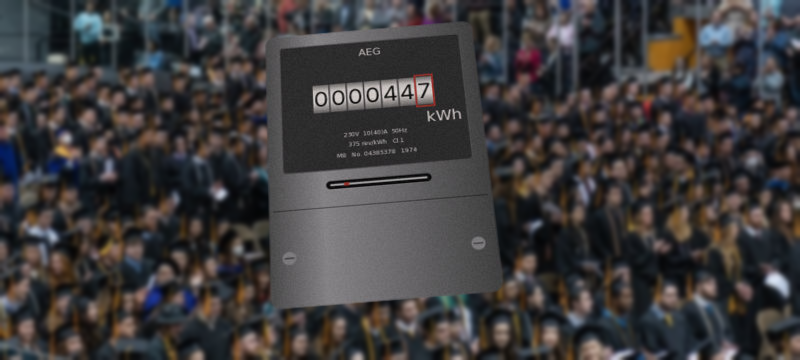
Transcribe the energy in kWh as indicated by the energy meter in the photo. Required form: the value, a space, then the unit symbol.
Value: 44.7 kWh
